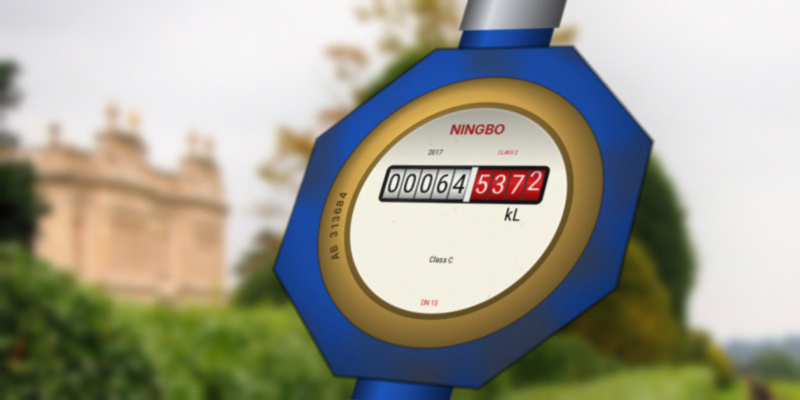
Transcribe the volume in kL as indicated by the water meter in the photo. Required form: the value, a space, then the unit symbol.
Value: 64.5372 kL
